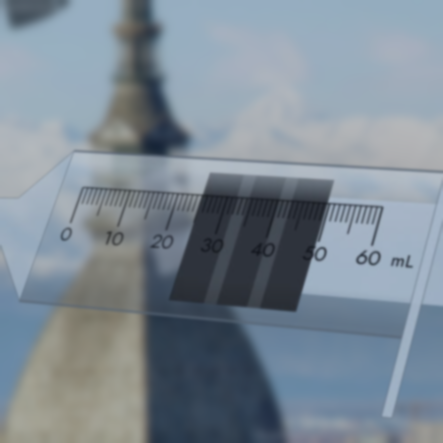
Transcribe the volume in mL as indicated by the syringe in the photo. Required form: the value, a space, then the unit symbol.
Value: 25 mL
